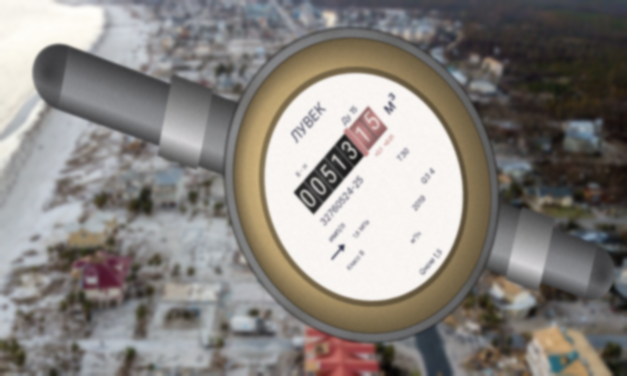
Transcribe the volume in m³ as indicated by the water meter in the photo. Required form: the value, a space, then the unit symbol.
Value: 513.15 m³
